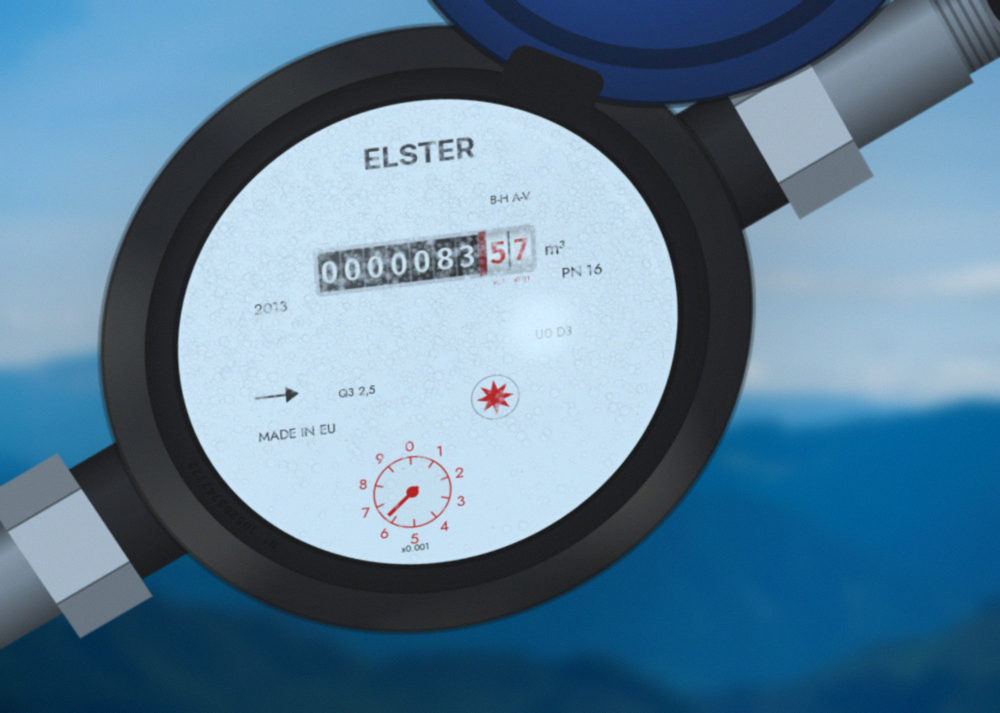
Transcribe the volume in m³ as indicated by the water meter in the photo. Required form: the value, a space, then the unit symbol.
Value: 83.576 m³
